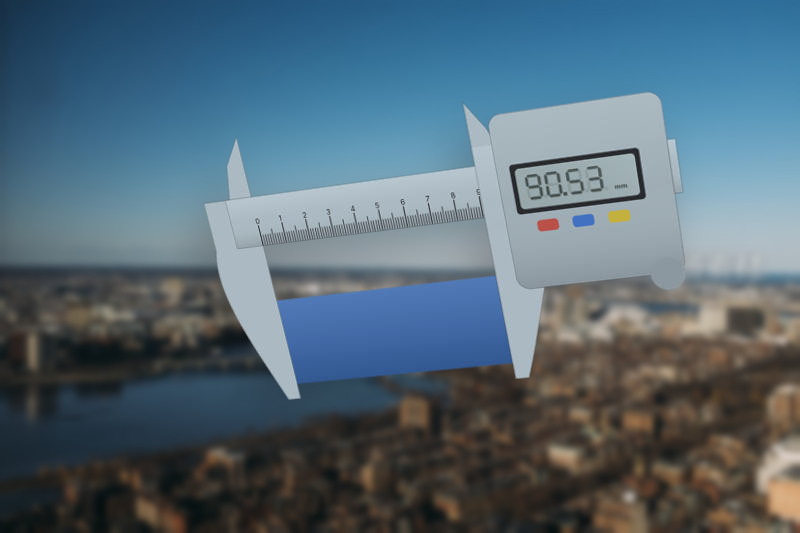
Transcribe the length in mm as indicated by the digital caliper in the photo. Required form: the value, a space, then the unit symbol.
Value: 90.53 mm
